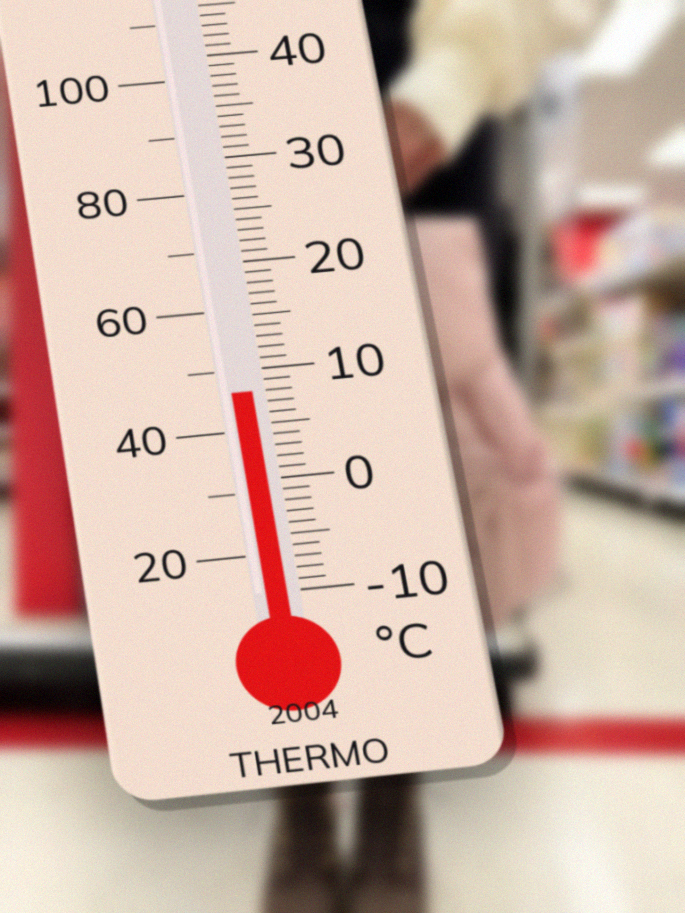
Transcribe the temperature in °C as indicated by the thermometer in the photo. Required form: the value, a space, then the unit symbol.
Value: 8 °C
